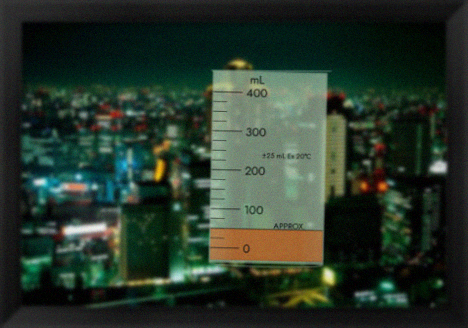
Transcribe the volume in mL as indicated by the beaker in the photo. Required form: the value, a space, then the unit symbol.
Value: 50 mL
